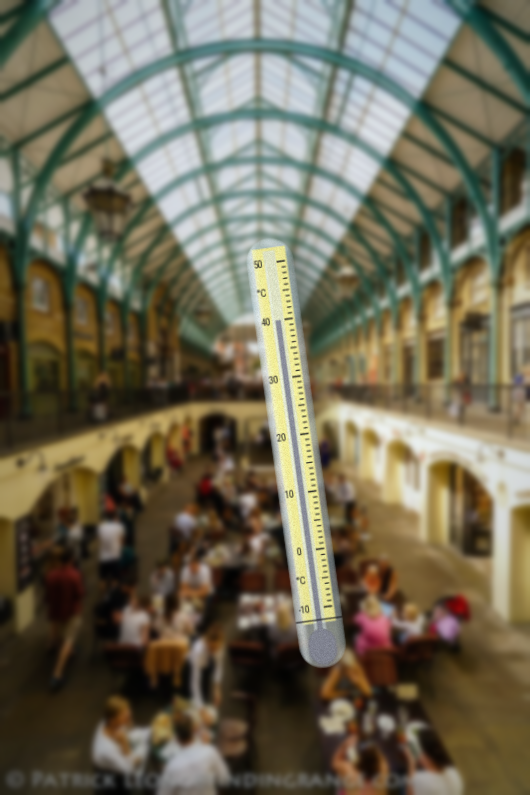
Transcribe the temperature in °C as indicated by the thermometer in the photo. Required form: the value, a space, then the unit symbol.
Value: 40 °C
